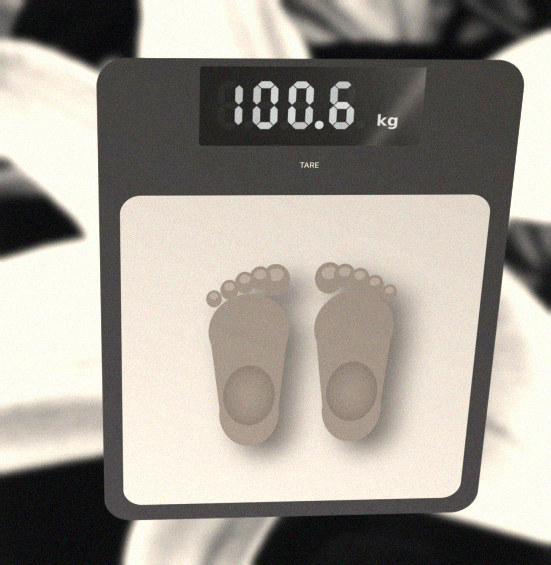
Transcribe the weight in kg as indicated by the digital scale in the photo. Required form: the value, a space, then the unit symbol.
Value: 100.6 kg
